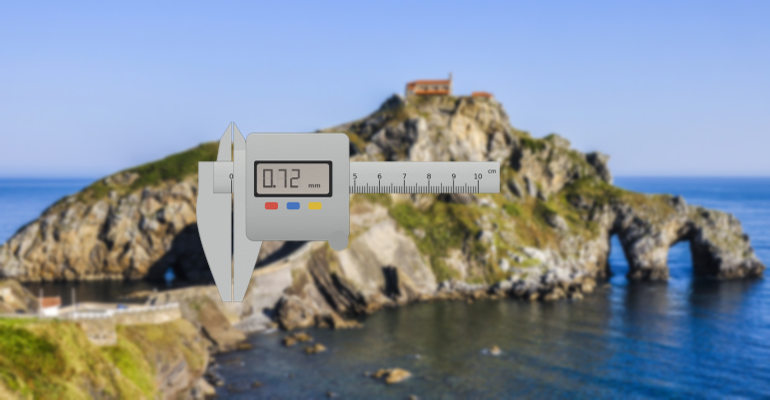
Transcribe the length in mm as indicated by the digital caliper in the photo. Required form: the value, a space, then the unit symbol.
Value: 0.72 mm
